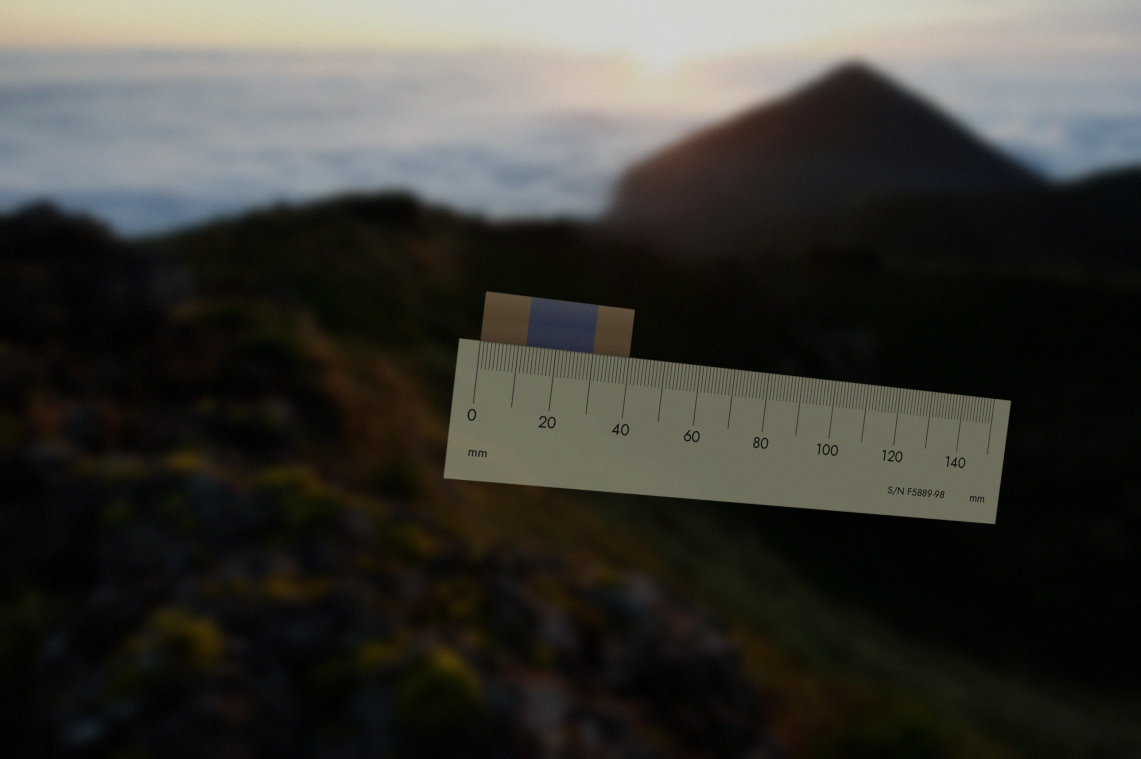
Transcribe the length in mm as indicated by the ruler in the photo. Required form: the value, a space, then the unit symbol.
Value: 40 mm
